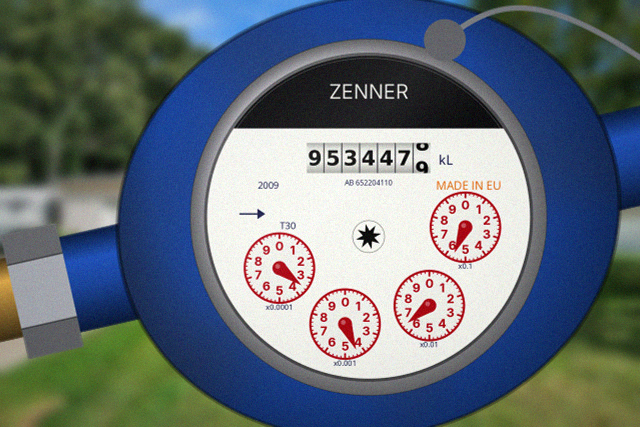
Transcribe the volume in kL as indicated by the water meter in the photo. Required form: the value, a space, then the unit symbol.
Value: 9534478.5643 kL
